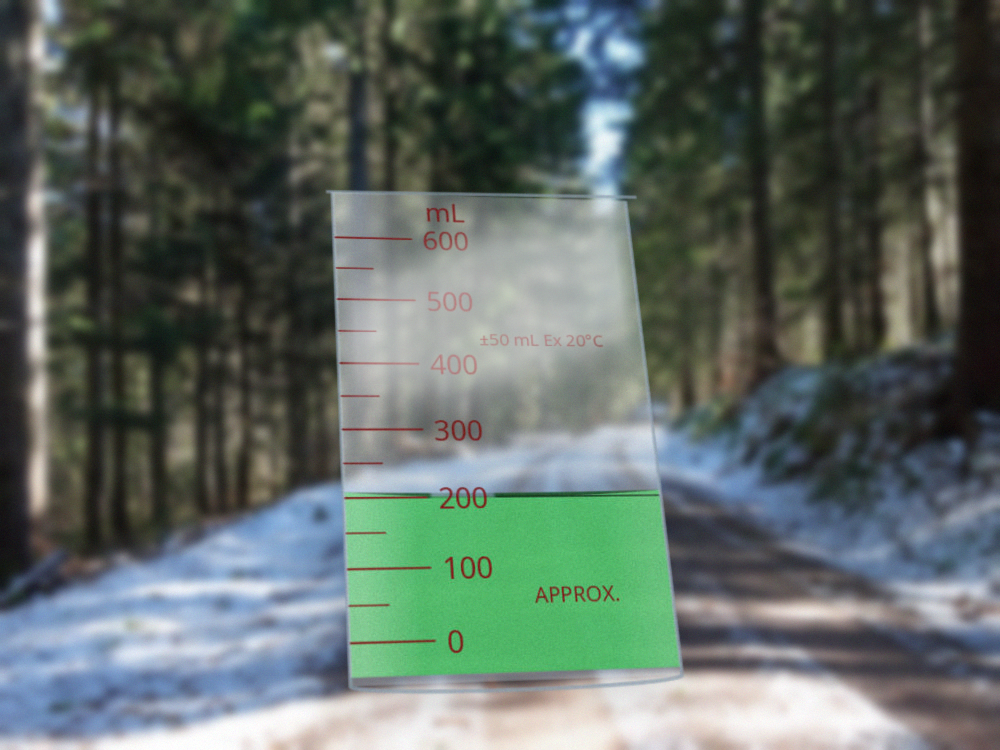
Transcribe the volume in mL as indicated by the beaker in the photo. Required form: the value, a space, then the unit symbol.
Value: 200 mL
